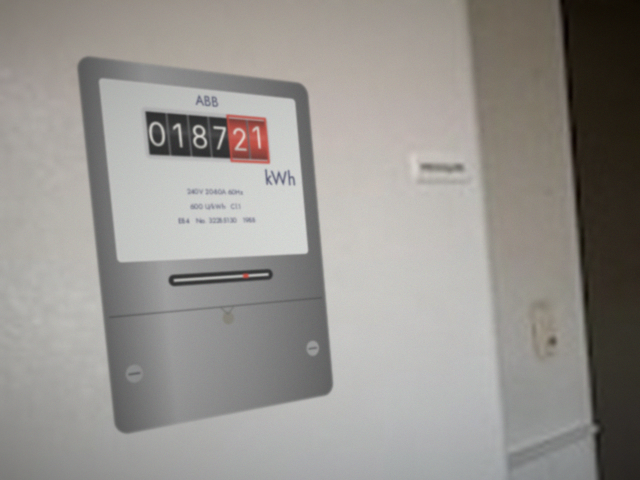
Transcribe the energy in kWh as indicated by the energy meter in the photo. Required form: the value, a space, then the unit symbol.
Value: 187.21 kWh
